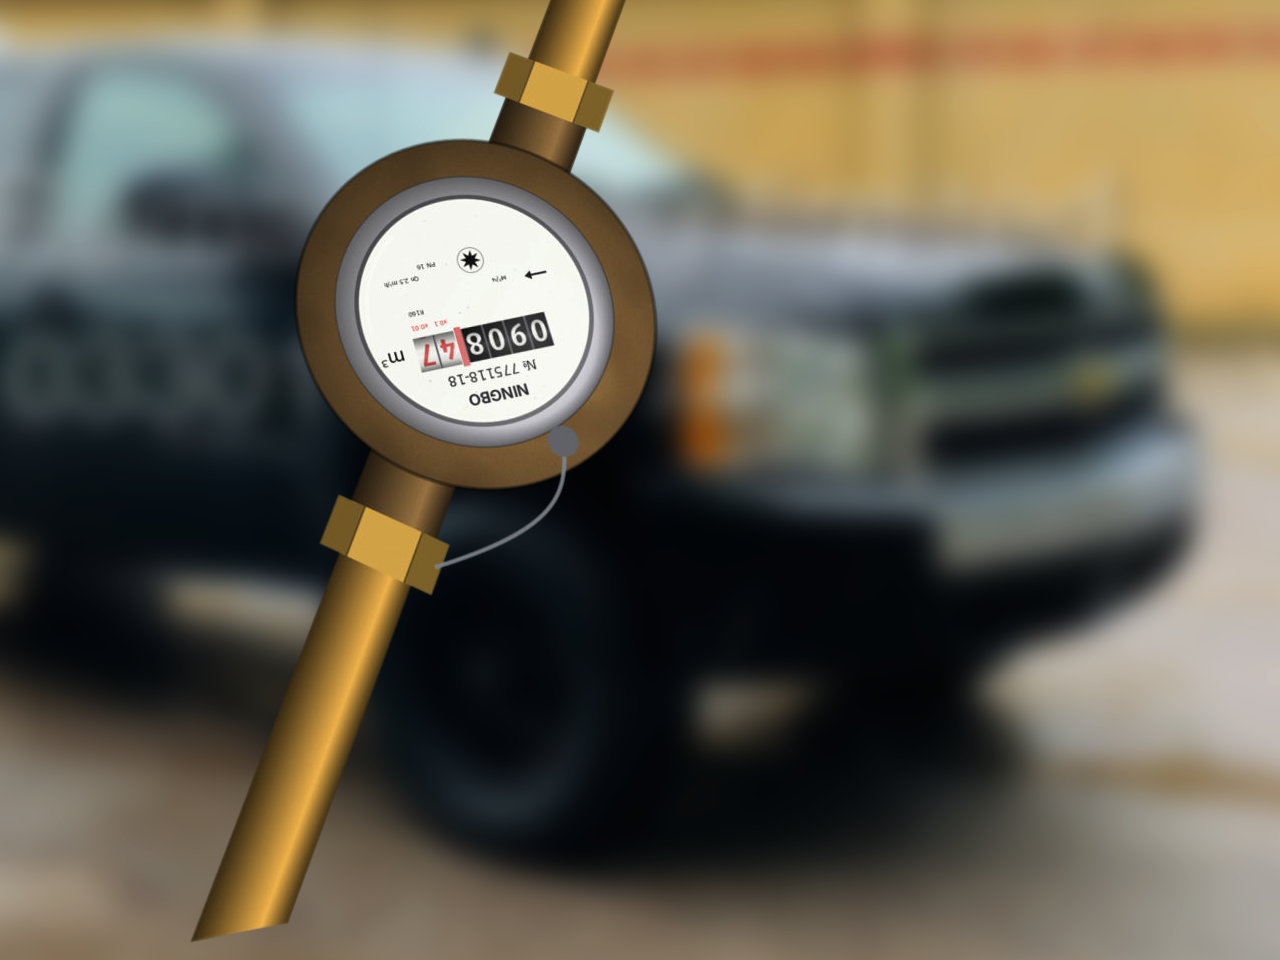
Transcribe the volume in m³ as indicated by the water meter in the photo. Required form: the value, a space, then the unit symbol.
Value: 908.47 m³
